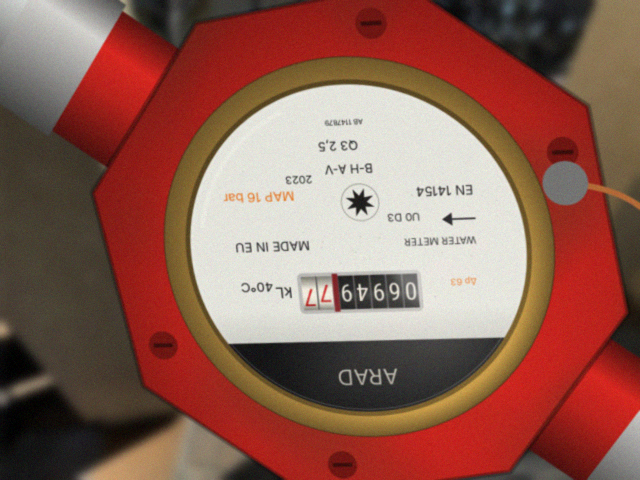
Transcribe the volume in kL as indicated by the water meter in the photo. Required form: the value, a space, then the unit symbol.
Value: 6949.77 kL
